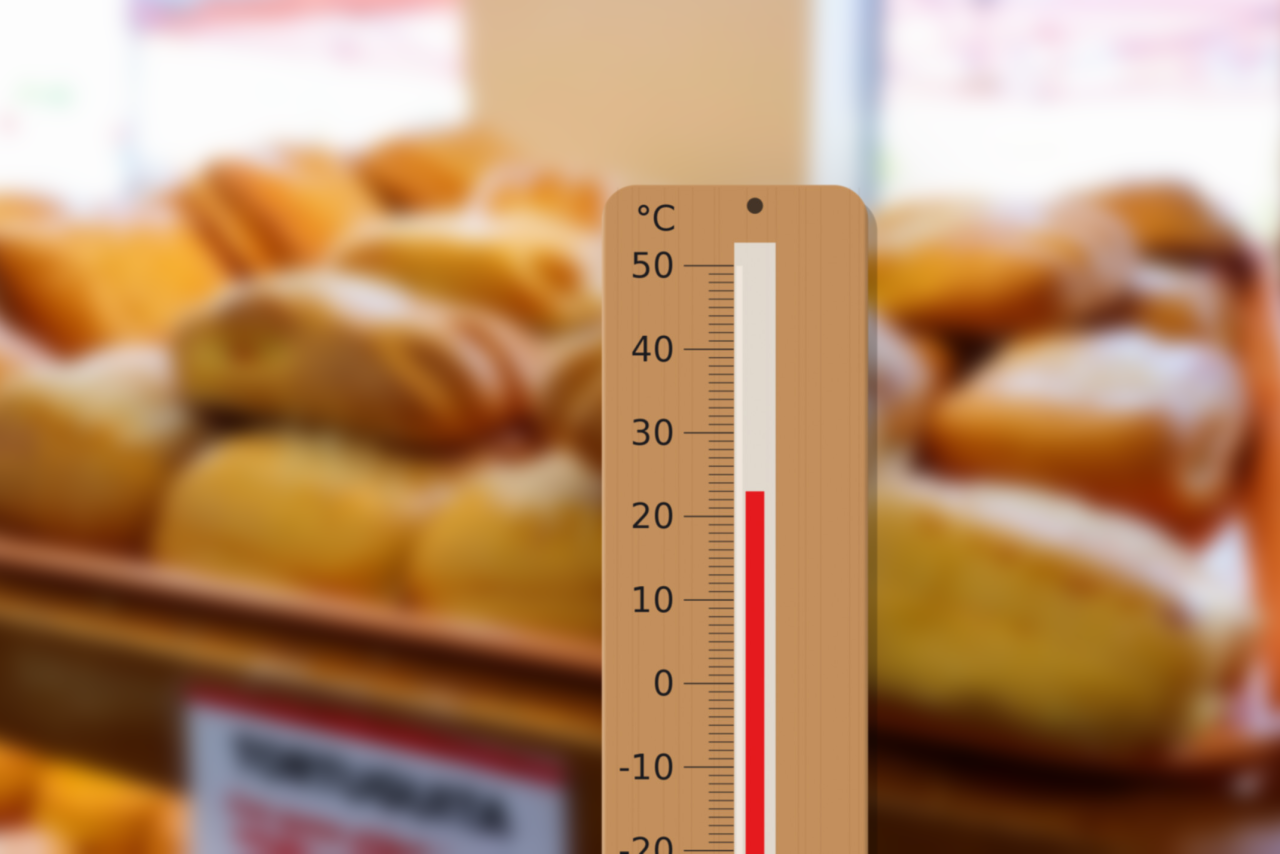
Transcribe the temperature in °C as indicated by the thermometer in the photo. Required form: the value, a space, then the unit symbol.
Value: 23 °C
